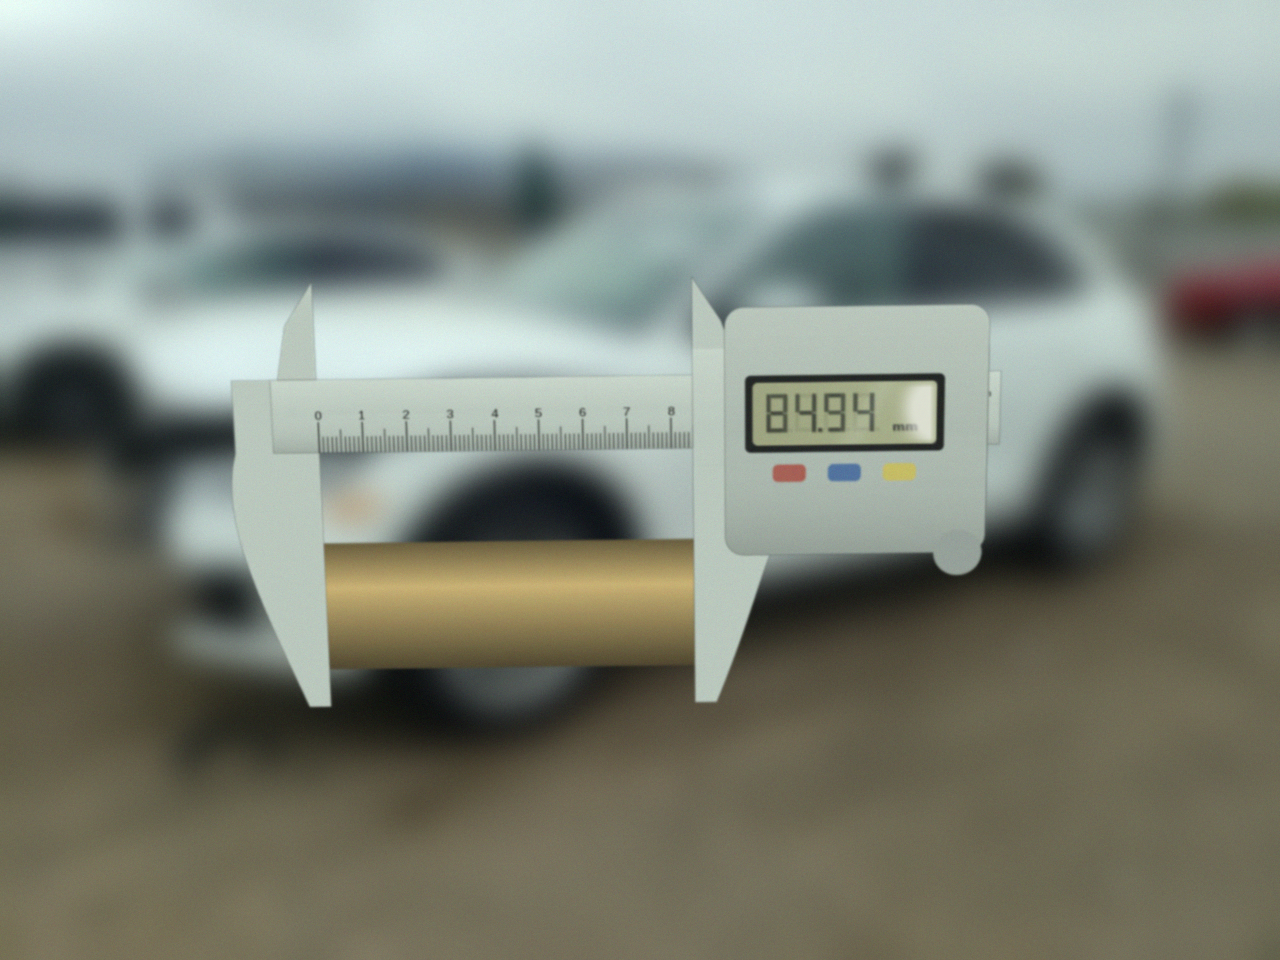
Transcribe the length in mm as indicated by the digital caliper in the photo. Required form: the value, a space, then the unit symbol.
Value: 84.94 mm
